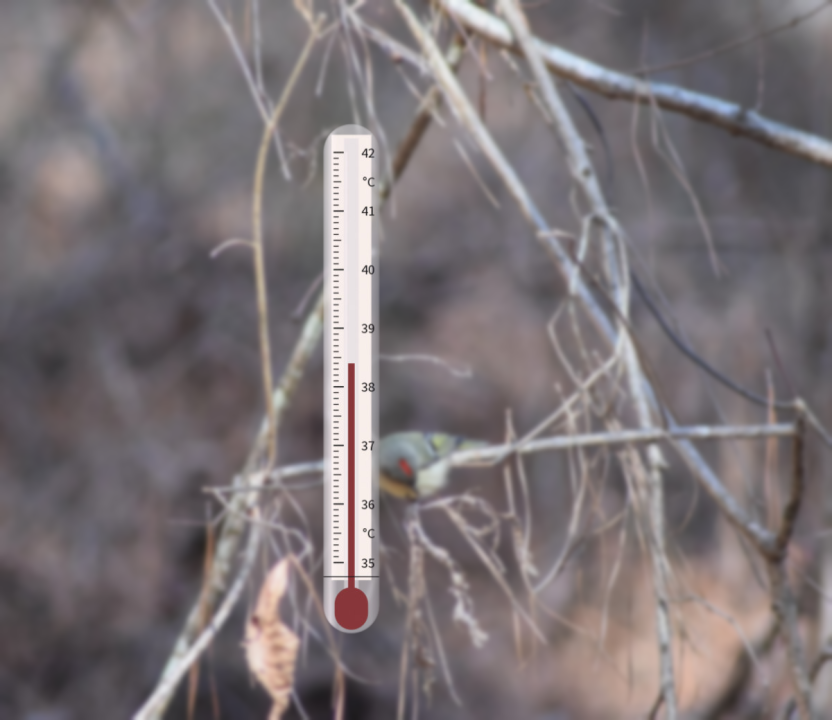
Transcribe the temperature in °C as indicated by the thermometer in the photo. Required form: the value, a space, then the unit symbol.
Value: 38.4 °C
